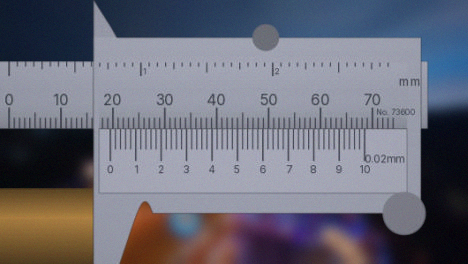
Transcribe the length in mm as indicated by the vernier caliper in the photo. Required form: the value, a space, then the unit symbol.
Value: 19.5 mm
